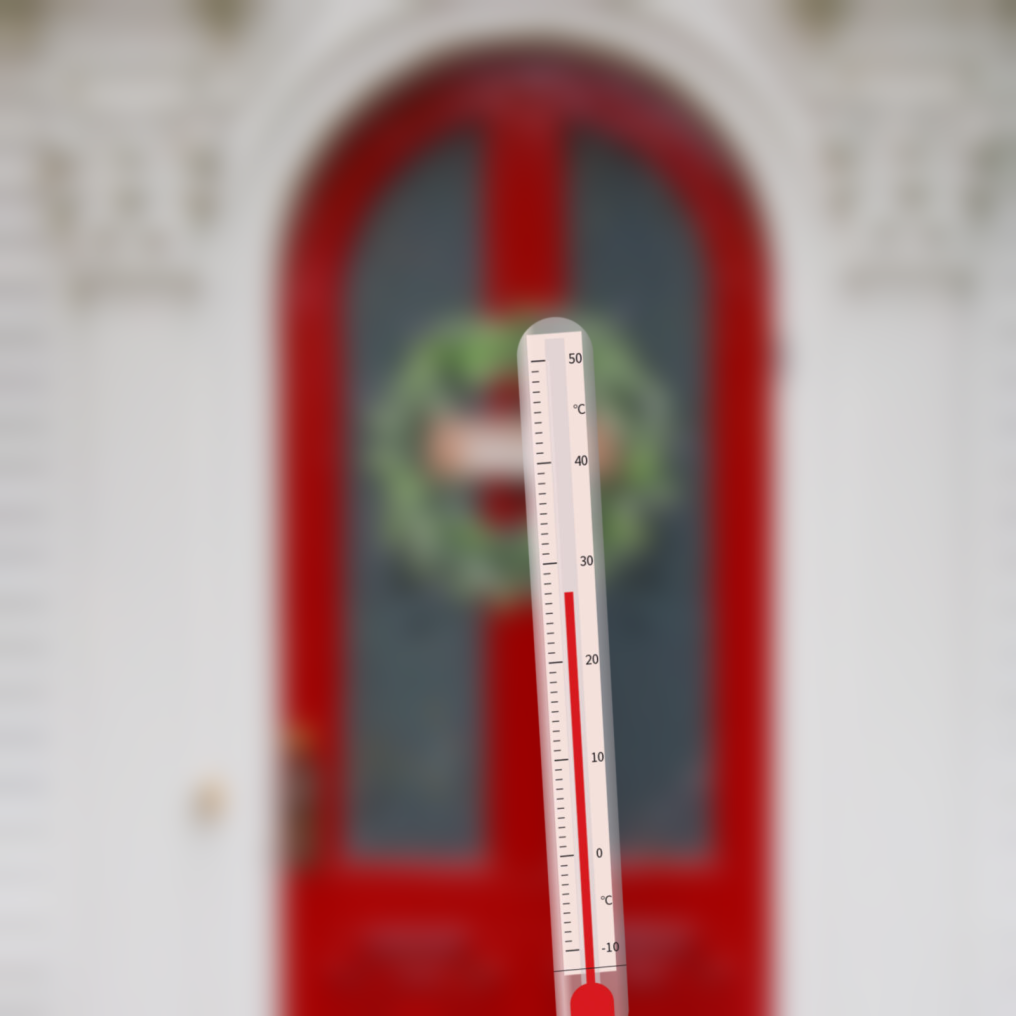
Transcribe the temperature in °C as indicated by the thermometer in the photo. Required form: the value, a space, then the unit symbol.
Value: 27 °C
